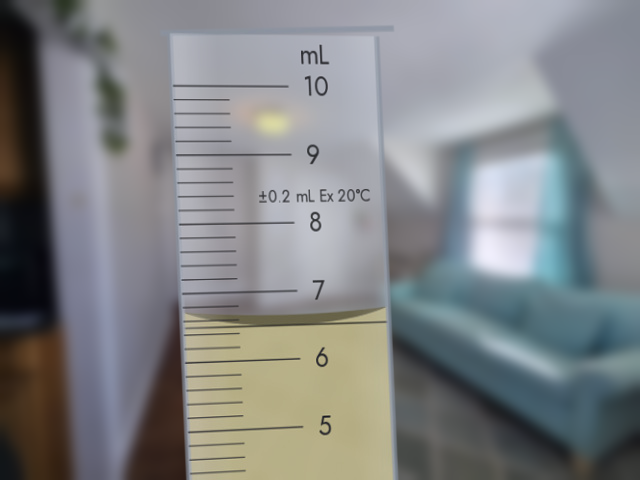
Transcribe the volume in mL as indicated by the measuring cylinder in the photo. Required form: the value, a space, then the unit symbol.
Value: 6.5 mL
